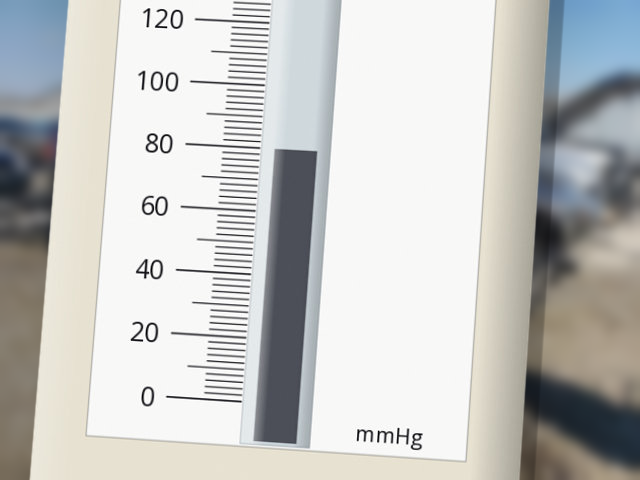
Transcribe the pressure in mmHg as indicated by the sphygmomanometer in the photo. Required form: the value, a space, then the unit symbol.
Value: 80 mmHg
